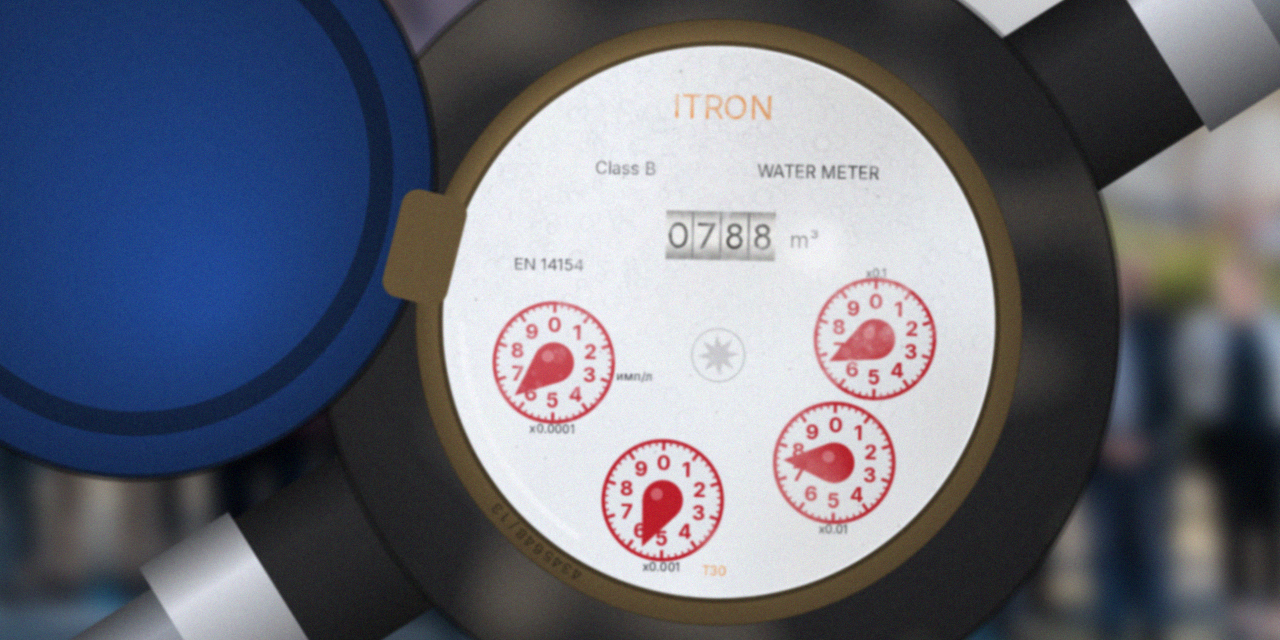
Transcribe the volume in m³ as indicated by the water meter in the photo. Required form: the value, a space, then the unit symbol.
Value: 788.6756 m³
